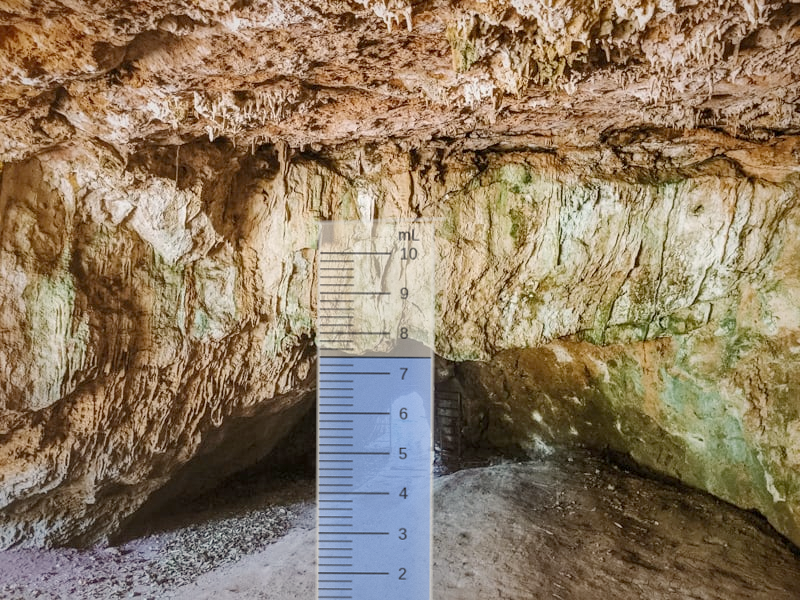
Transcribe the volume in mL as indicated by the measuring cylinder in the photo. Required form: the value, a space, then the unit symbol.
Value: 7.4 mL
